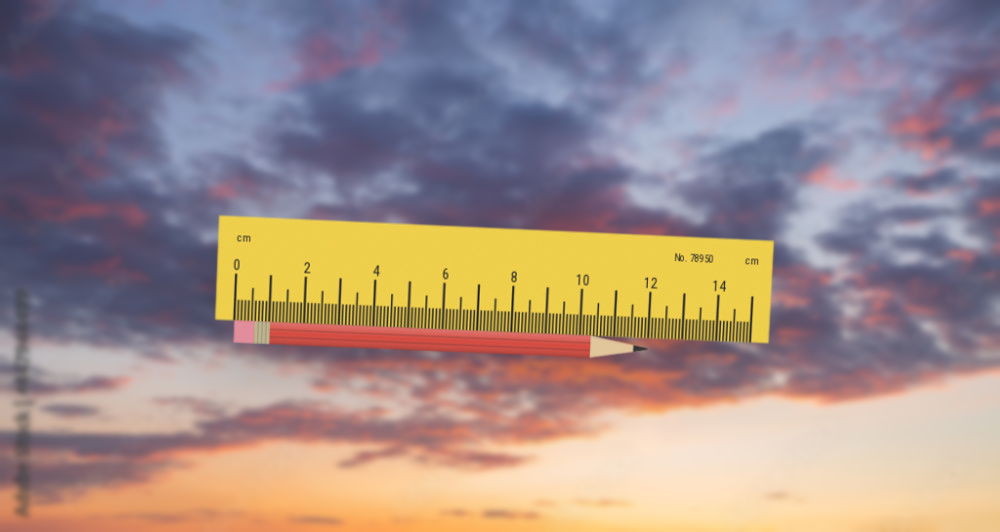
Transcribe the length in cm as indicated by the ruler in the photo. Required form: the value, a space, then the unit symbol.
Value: 12 cm
